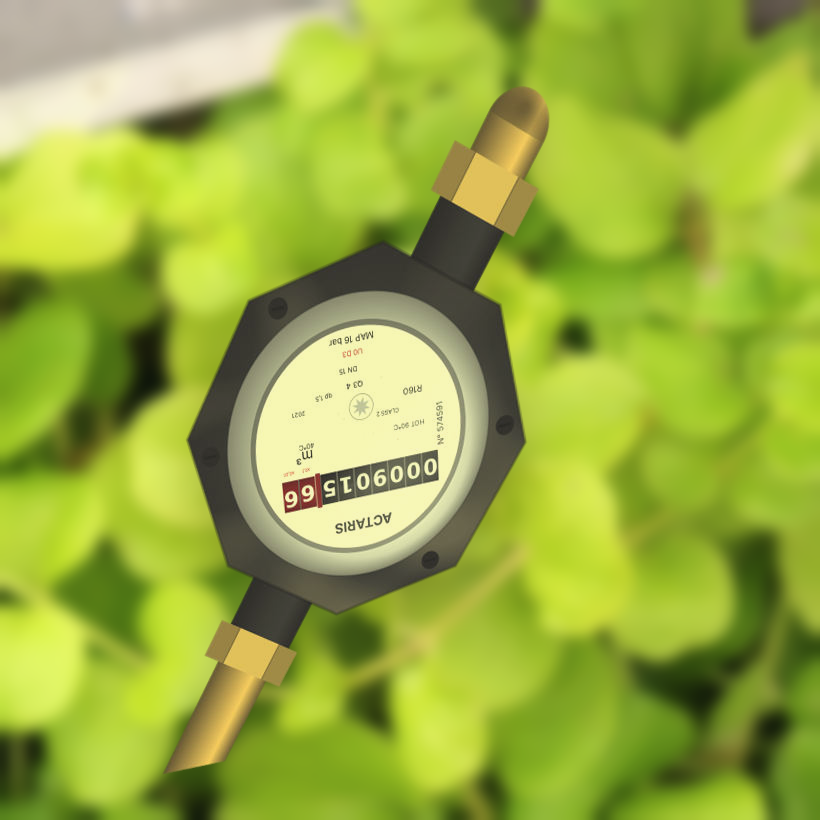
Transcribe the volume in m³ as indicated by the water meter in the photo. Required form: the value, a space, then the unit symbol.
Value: 9015.66 m³
